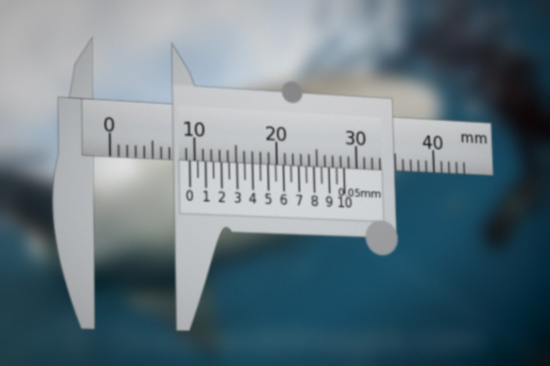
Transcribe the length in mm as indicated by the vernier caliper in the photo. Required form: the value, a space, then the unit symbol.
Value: 9.4 mm
